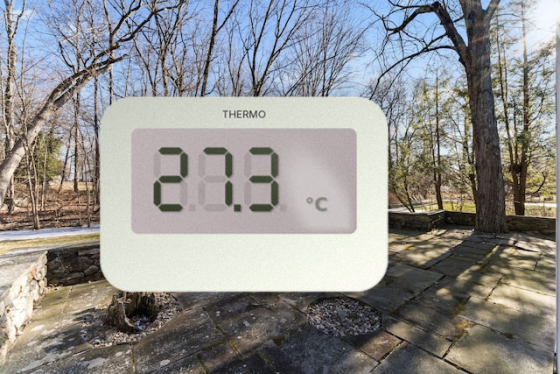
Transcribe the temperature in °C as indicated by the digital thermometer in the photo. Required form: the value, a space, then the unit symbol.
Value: 27.3 °C
